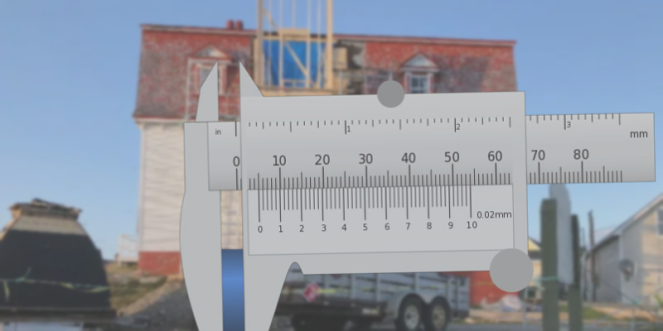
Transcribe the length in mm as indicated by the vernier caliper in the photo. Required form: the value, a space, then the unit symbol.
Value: 5.0 mm
